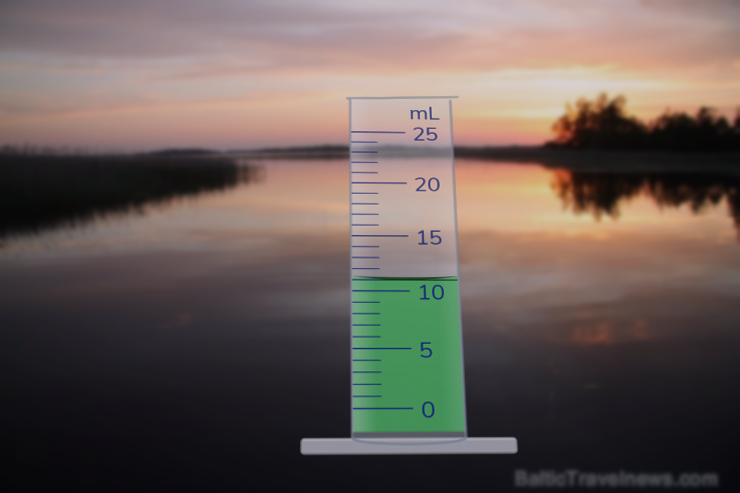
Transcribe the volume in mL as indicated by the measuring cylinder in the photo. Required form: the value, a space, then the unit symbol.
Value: 11 mL
